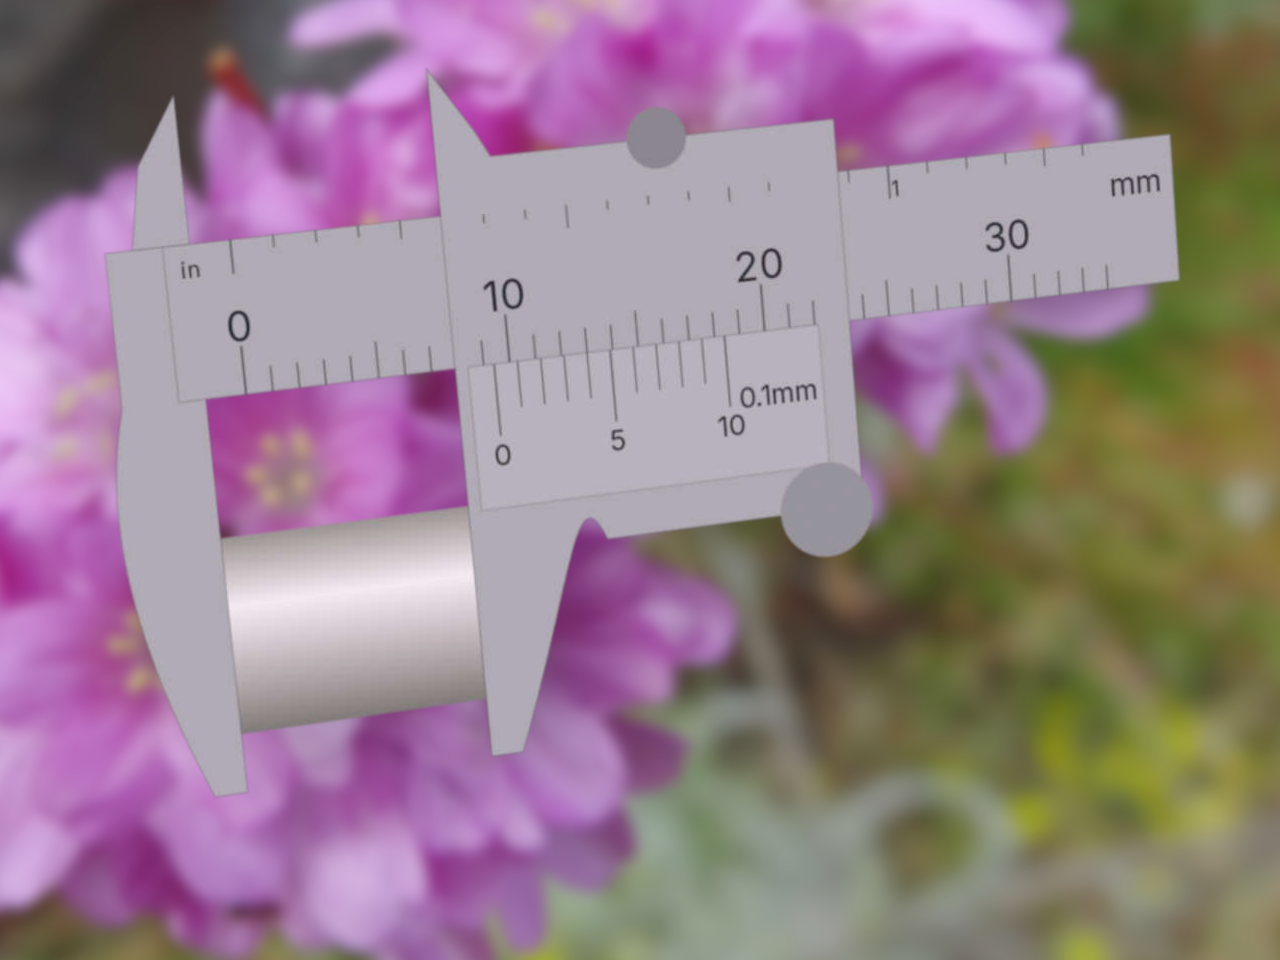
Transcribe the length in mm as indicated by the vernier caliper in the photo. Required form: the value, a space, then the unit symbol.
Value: 9.4 mm
